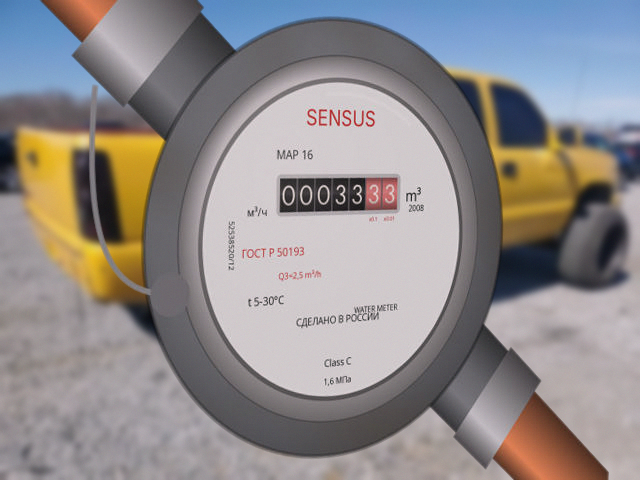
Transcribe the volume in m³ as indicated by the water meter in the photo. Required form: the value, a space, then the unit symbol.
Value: 33.33 m³
